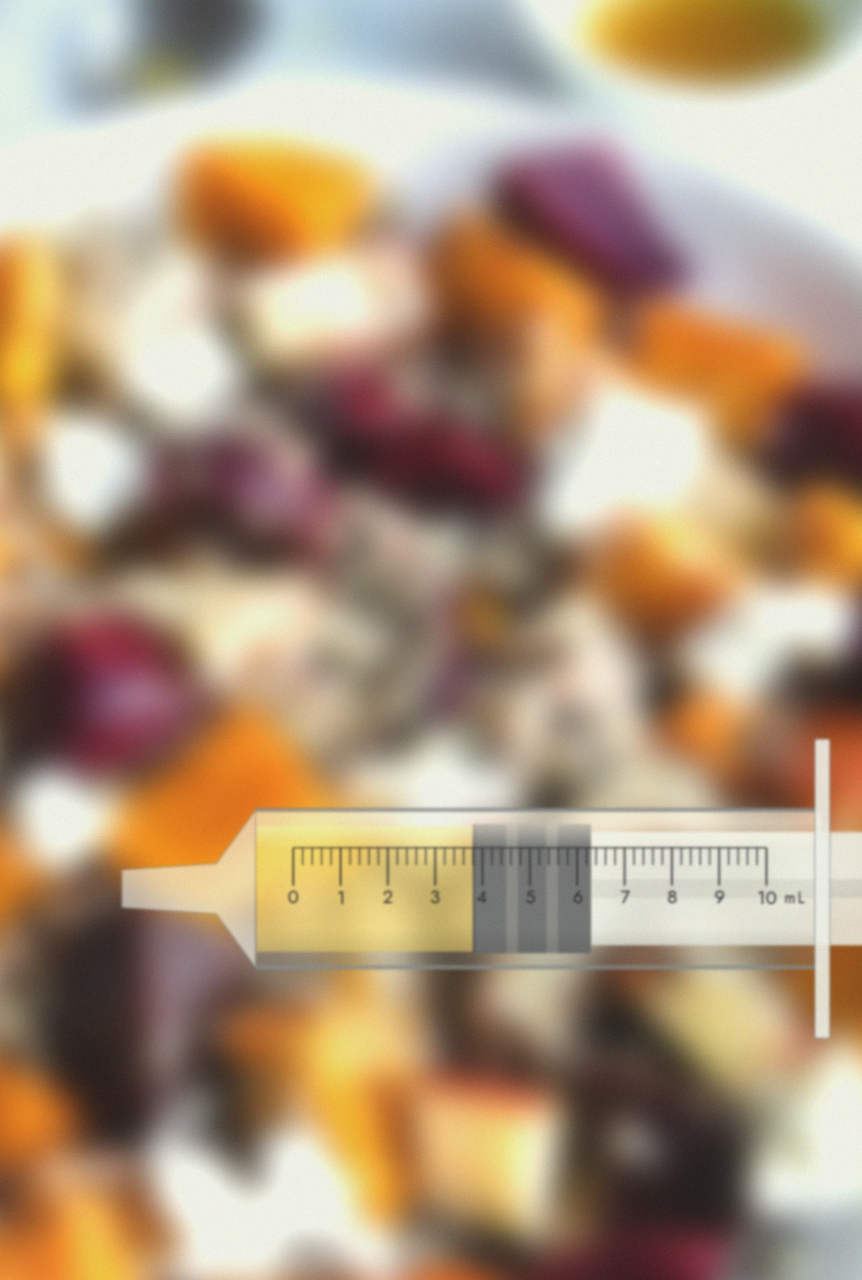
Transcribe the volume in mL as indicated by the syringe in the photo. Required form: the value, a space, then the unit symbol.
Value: 3.8 mL
